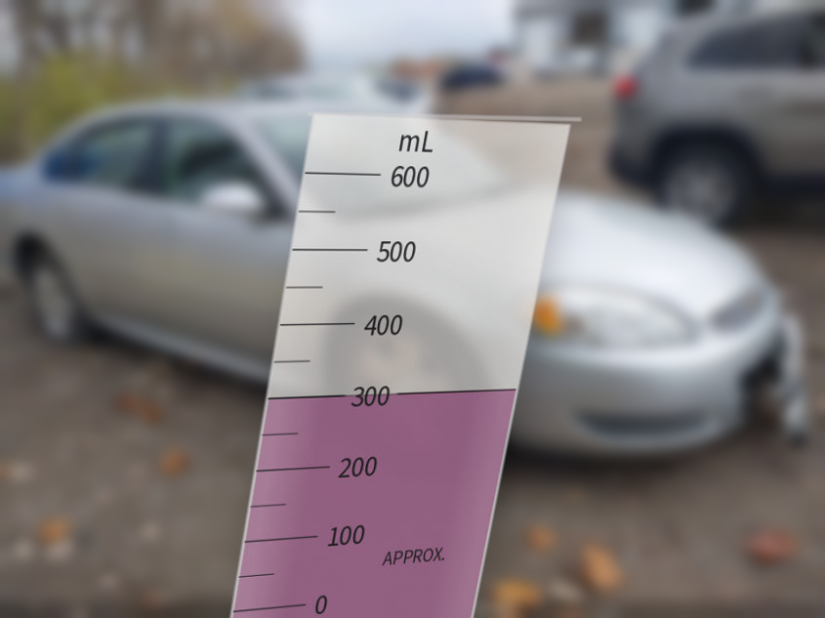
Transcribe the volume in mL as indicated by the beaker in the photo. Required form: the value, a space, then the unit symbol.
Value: 300 mL
